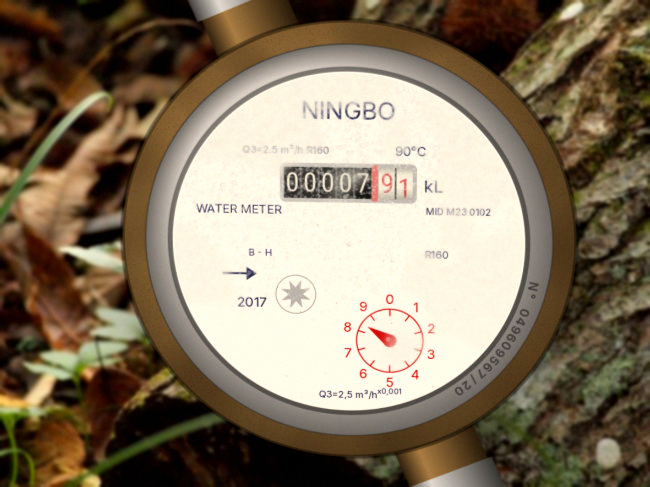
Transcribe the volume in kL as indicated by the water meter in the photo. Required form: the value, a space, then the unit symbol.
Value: 7.908 kL
